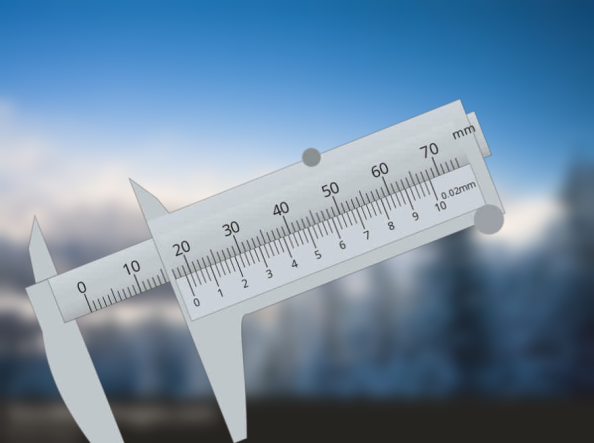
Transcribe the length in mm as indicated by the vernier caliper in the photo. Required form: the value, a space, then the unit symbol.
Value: 19.0 mm
